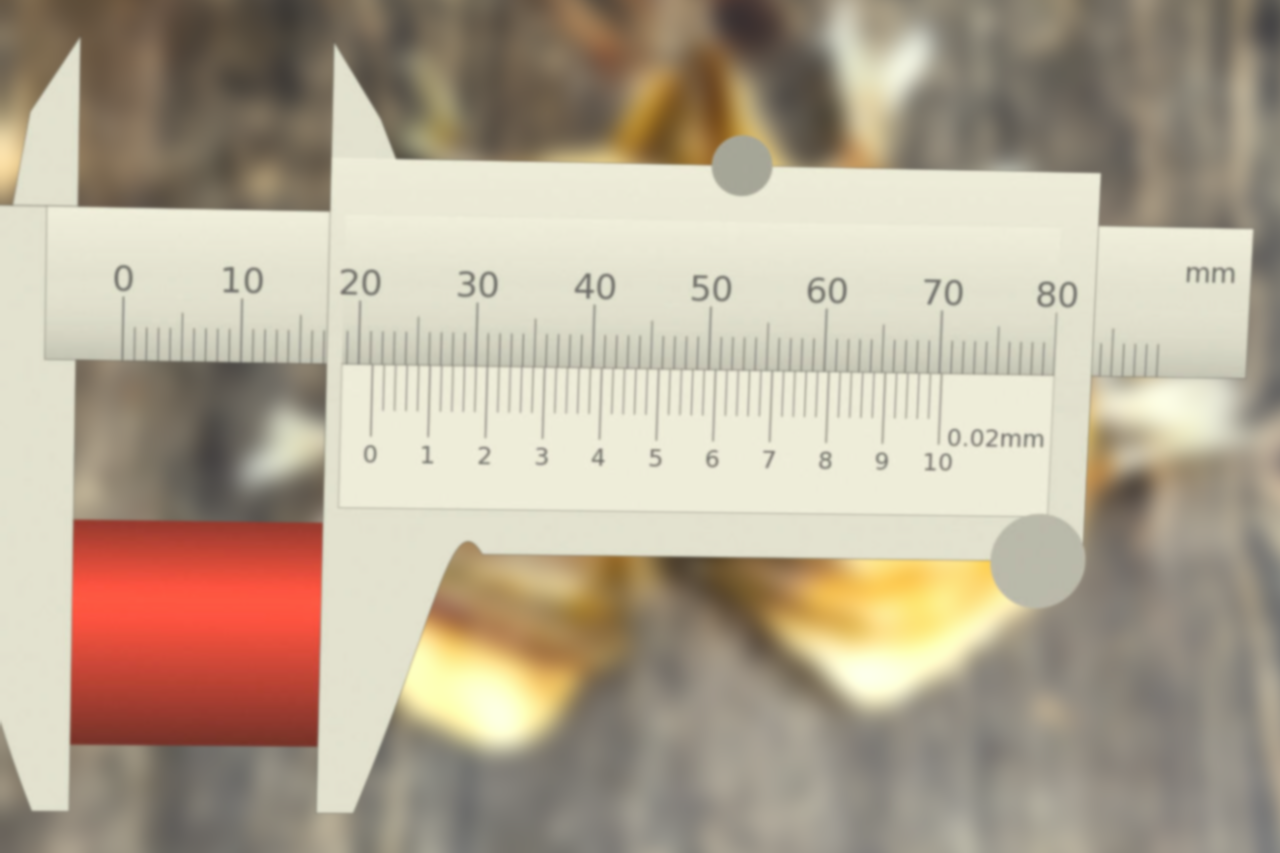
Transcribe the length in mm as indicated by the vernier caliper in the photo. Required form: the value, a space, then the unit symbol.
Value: 21.2 mm
